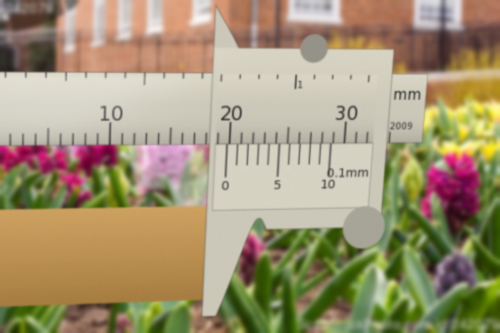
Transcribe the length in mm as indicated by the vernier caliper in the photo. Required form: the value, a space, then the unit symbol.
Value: 19.8 mm
